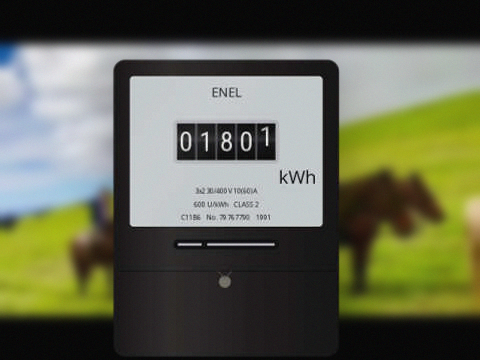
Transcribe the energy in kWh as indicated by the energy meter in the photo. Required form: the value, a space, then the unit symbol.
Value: 1801 kWh
